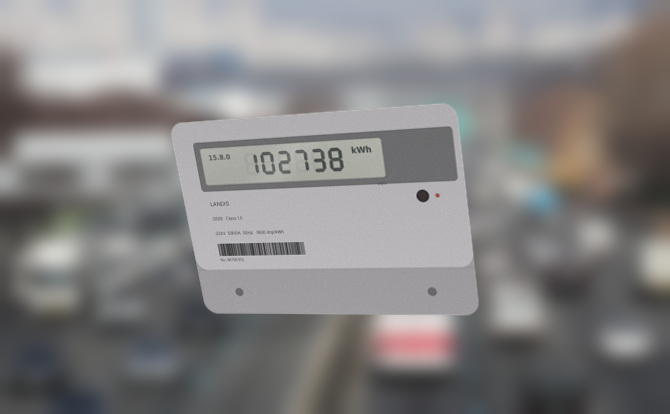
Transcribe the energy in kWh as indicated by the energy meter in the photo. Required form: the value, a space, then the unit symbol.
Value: 102738 kWh
